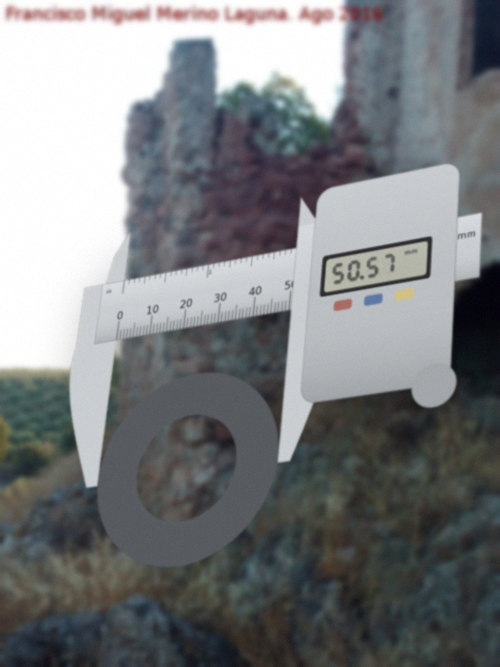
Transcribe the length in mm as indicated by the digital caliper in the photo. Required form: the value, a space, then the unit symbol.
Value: 50.57 mm
